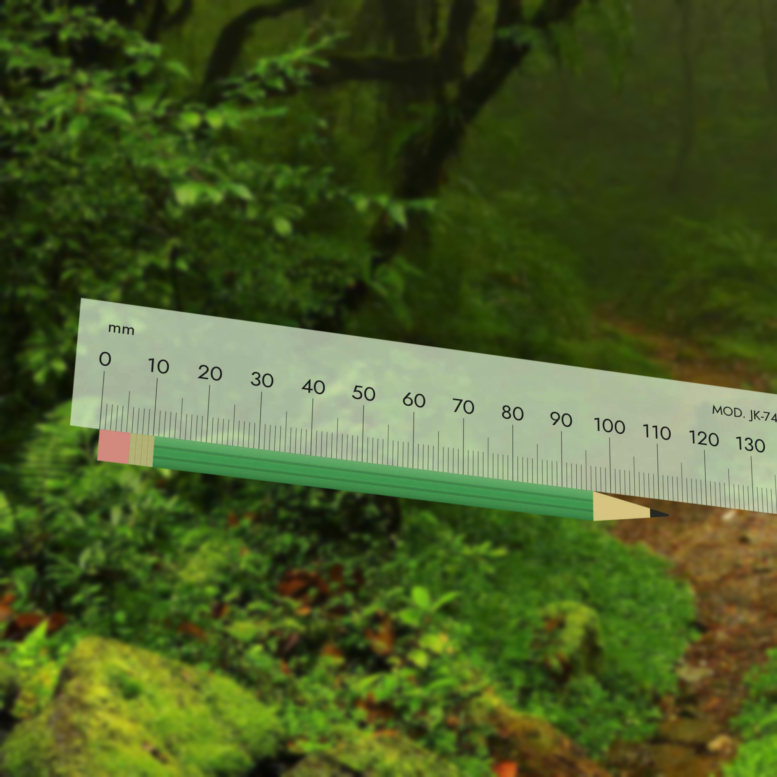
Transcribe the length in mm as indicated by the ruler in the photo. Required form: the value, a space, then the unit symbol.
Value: 112 mm
